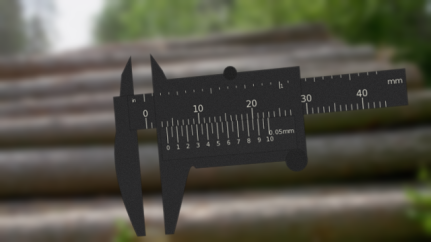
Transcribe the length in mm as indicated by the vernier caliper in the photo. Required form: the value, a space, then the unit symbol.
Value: 3.8 mm
